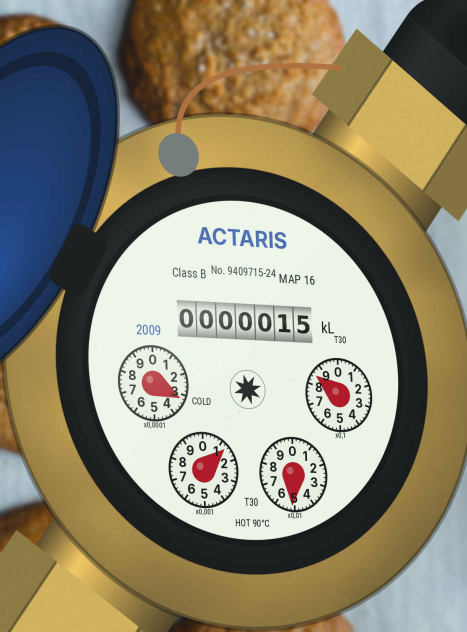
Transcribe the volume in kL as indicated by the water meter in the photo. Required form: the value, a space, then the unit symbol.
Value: 15.8513 kL
